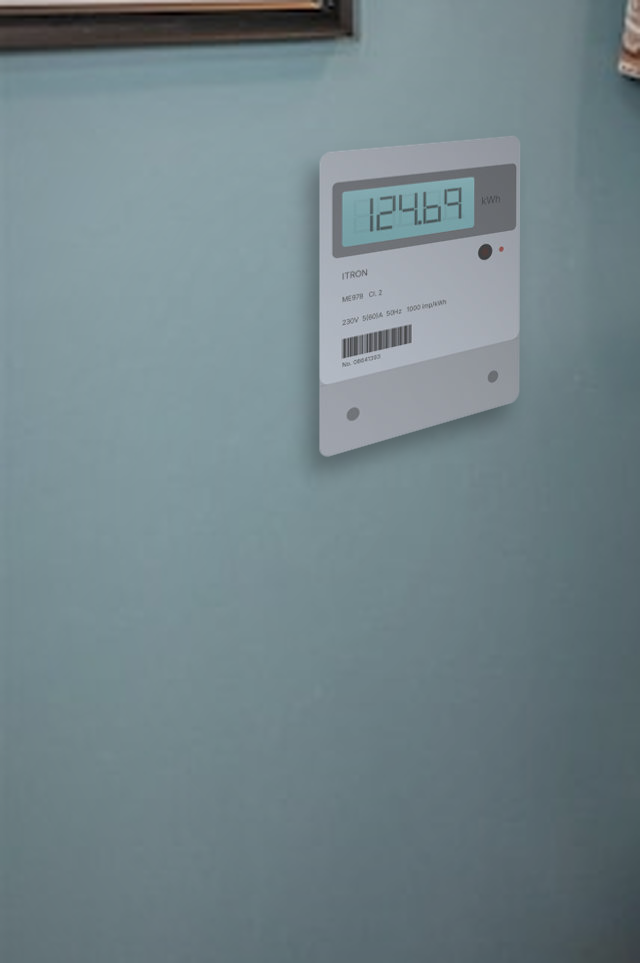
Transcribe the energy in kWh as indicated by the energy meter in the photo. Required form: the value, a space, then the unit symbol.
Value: 124.69 kWh
